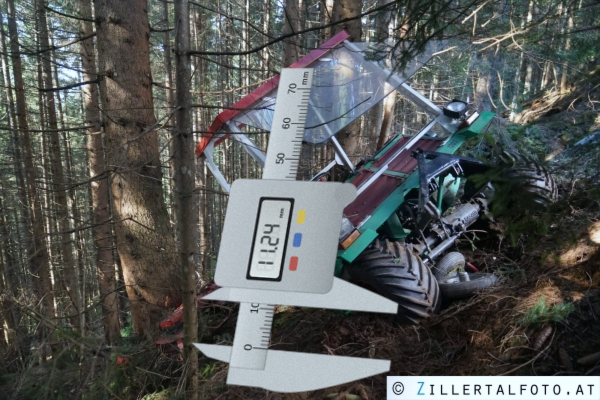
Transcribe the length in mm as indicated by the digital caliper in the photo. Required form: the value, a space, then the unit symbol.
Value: 11.24 mm
